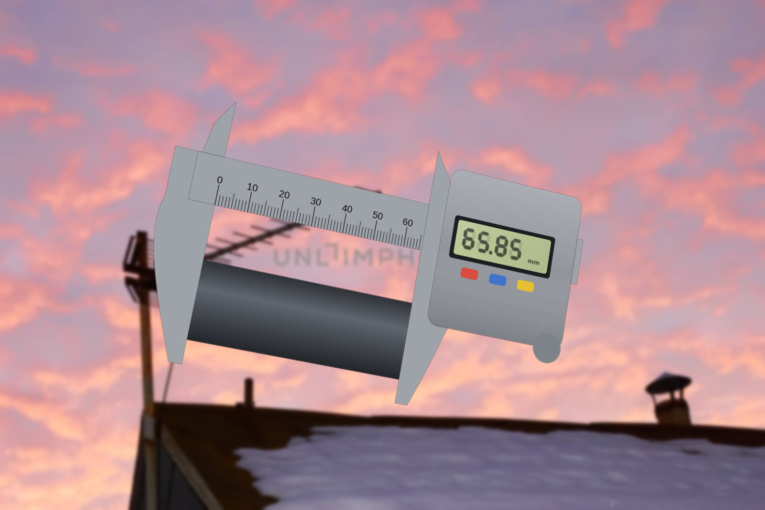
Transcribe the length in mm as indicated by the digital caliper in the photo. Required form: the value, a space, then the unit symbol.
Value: 65.85 mm
